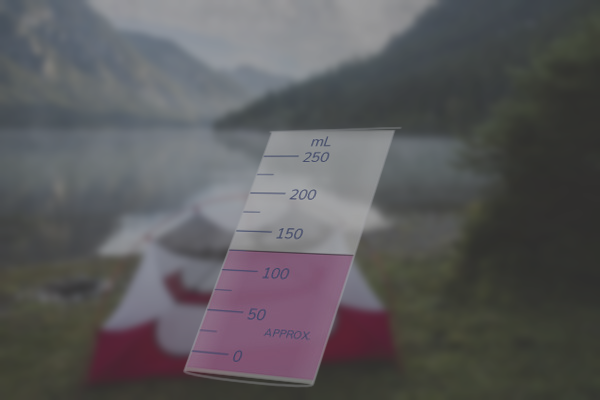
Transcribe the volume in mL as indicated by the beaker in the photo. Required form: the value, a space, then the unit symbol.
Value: 125 mL
